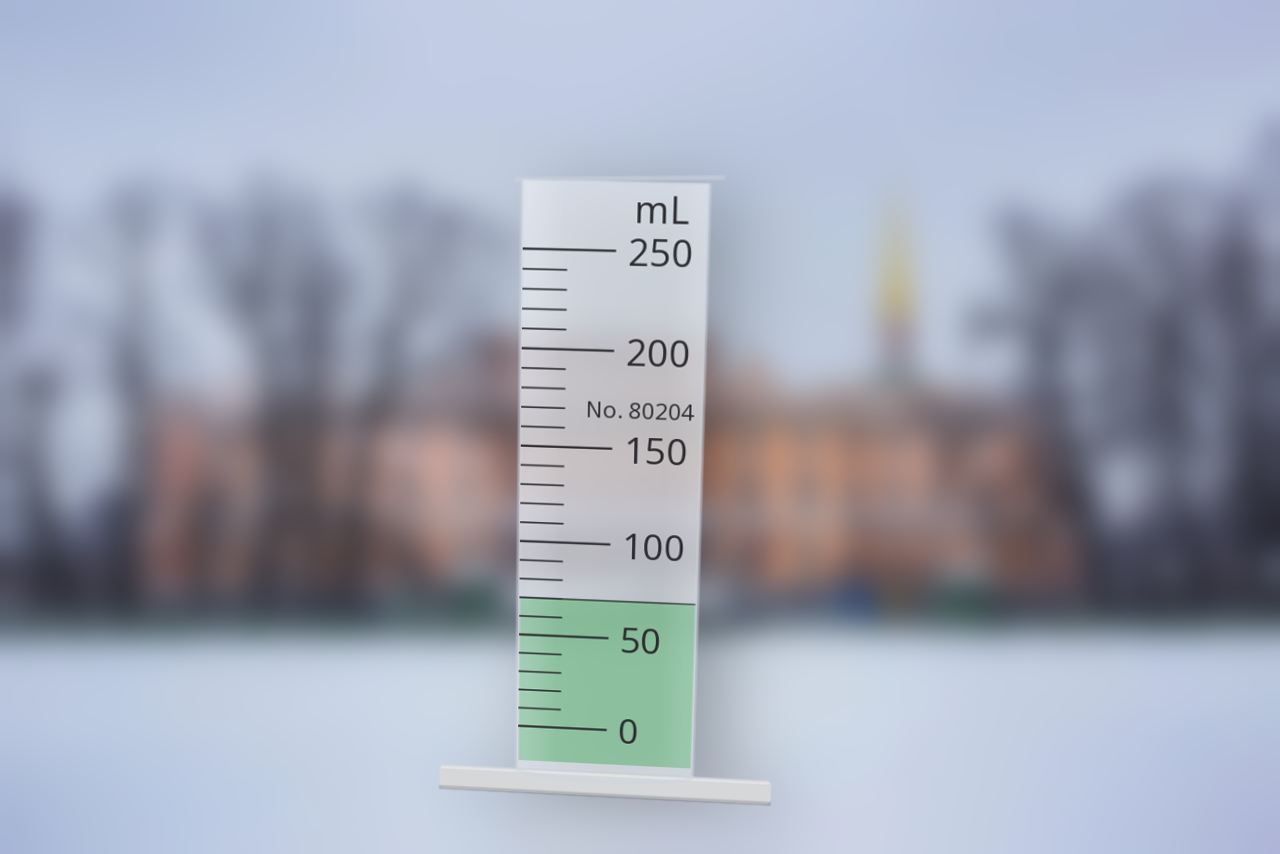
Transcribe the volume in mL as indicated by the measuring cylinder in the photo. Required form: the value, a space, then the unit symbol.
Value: 70 mL
